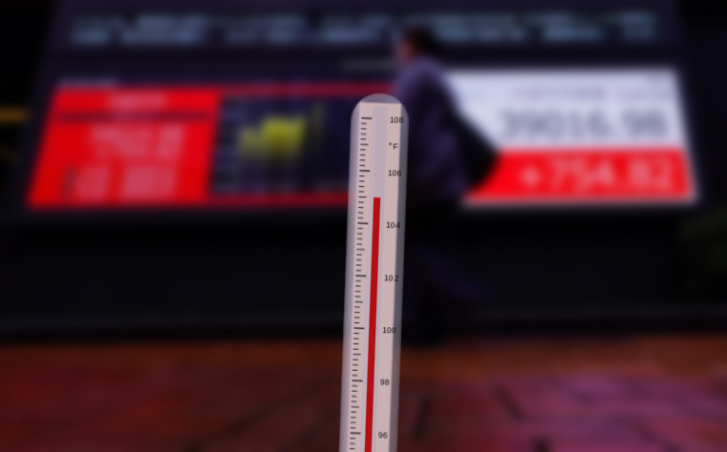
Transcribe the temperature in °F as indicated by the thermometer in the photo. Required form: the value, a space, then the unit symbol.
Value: 105 °F
